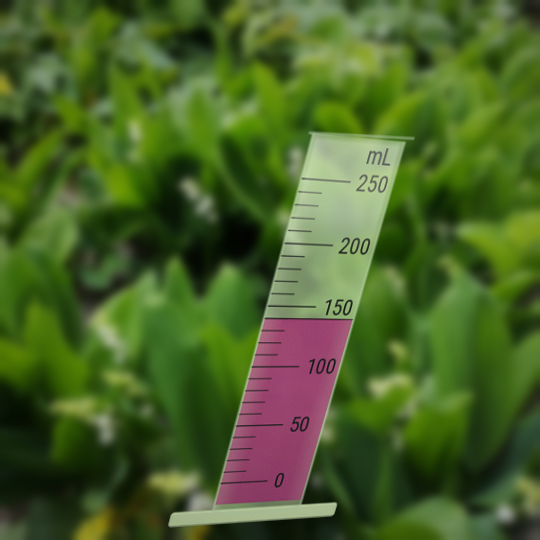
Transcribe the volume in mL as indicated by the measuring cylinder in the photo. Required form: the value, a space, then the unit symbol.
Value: 140 mL
